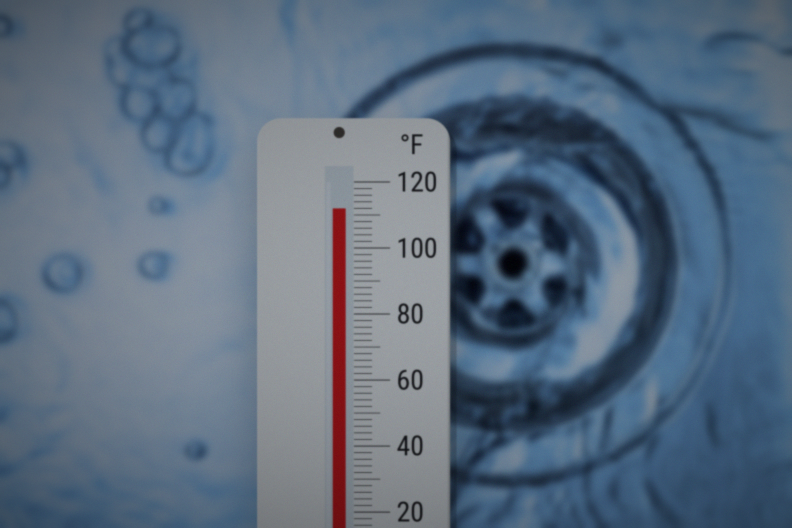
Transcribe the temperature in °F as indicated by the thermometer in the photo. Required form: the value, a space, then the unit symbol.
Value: 112 °F
